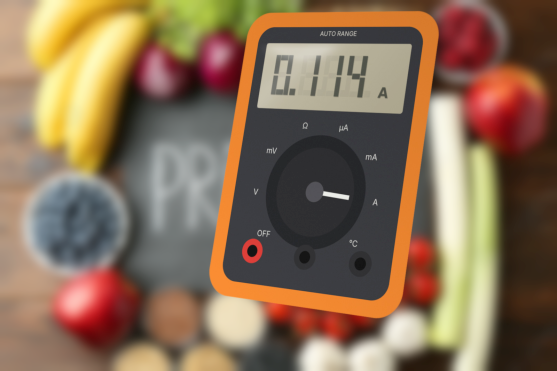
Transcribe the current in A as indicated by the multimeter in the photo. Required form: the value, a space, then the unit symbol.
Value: 0.114 A
